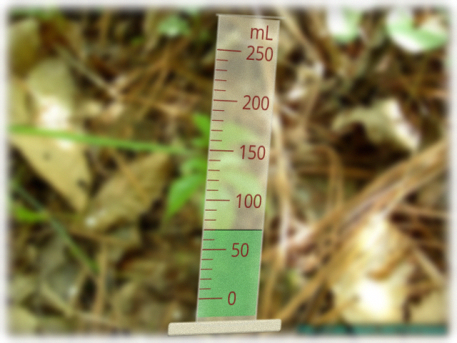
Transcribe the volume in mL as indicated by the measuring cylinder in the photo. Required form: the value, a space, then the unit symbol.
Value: 70 mL
